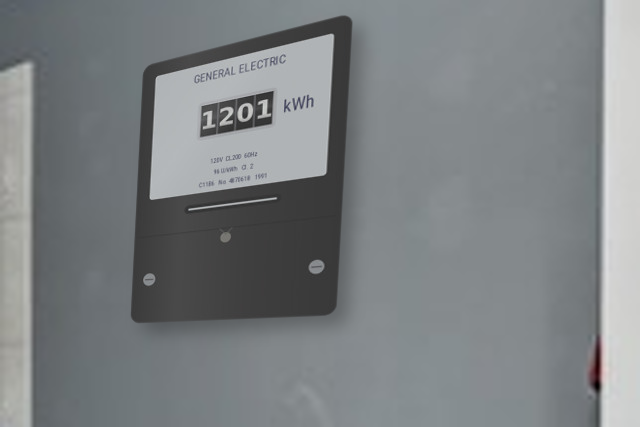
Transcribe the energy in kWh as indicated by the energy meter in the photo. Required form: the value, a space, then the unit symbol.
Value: 1201 kWh
